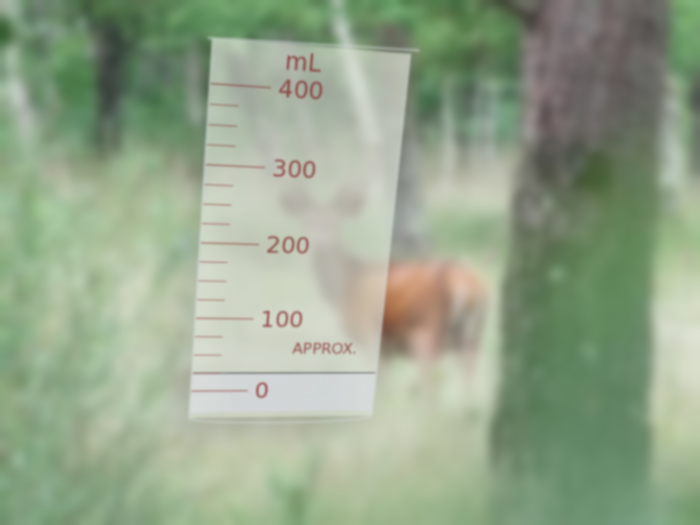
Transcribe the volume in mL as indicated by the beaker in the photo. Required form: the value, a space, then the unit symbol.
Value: 25 mL
